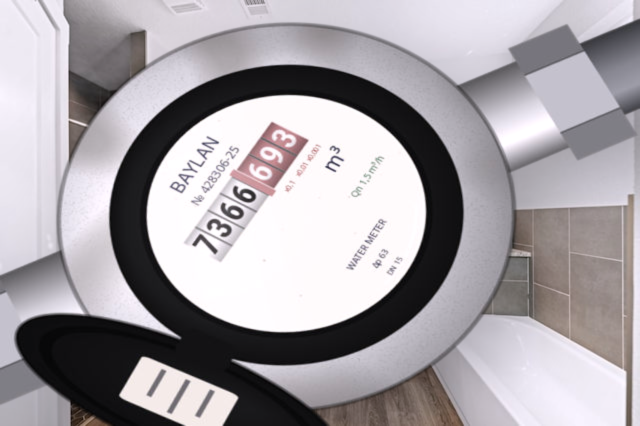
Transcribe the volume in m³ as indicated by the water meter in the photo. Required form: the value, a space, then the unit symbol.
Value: 7366.693 m³
